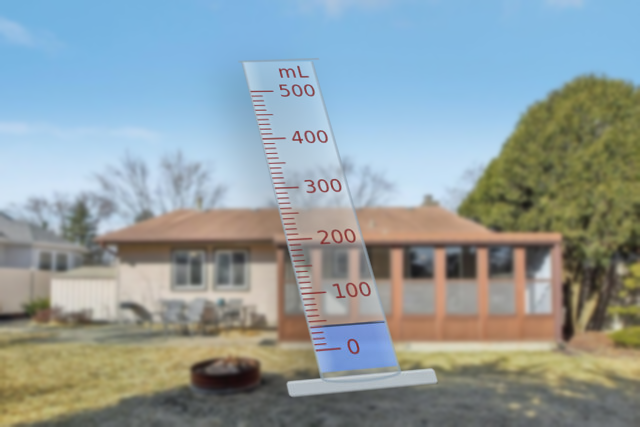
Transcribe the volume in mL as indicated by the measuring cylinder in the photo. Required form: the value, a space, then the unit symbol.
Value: 40 mL
